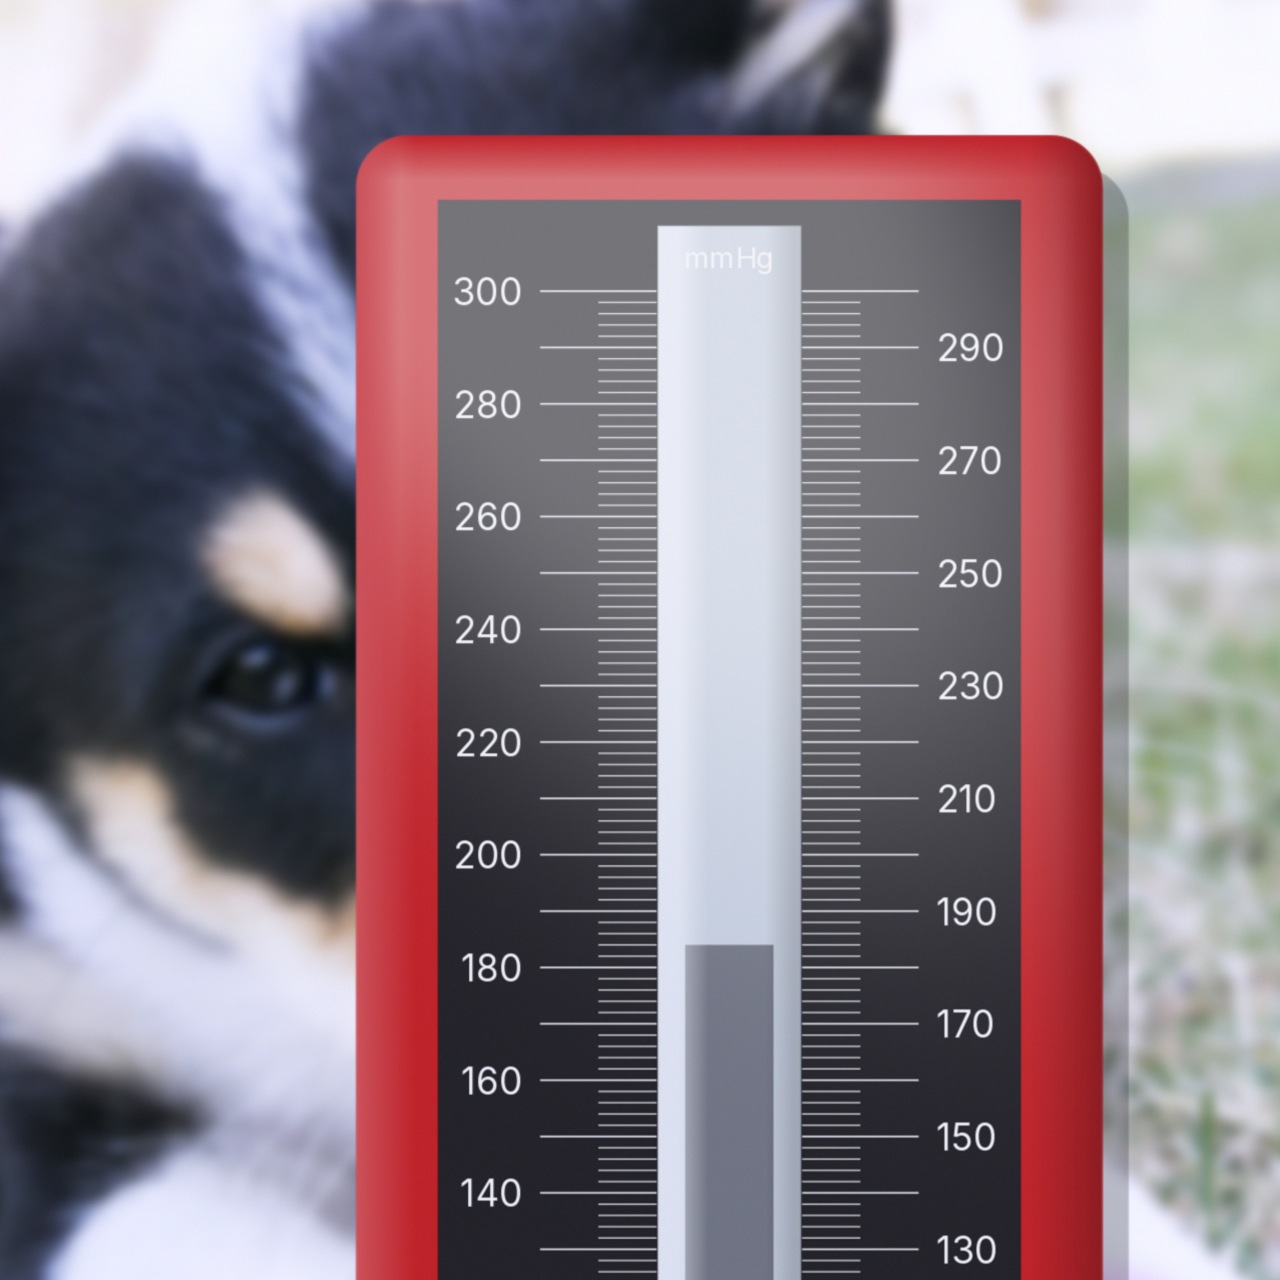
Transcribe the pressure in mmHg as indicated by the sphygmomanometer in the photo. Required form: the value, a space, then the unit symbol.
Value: 184 mmHg
